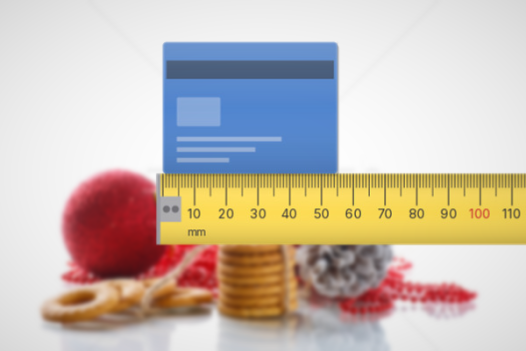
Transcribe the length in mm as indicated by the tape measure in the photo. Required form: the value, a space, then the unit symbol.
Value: 55 mm
